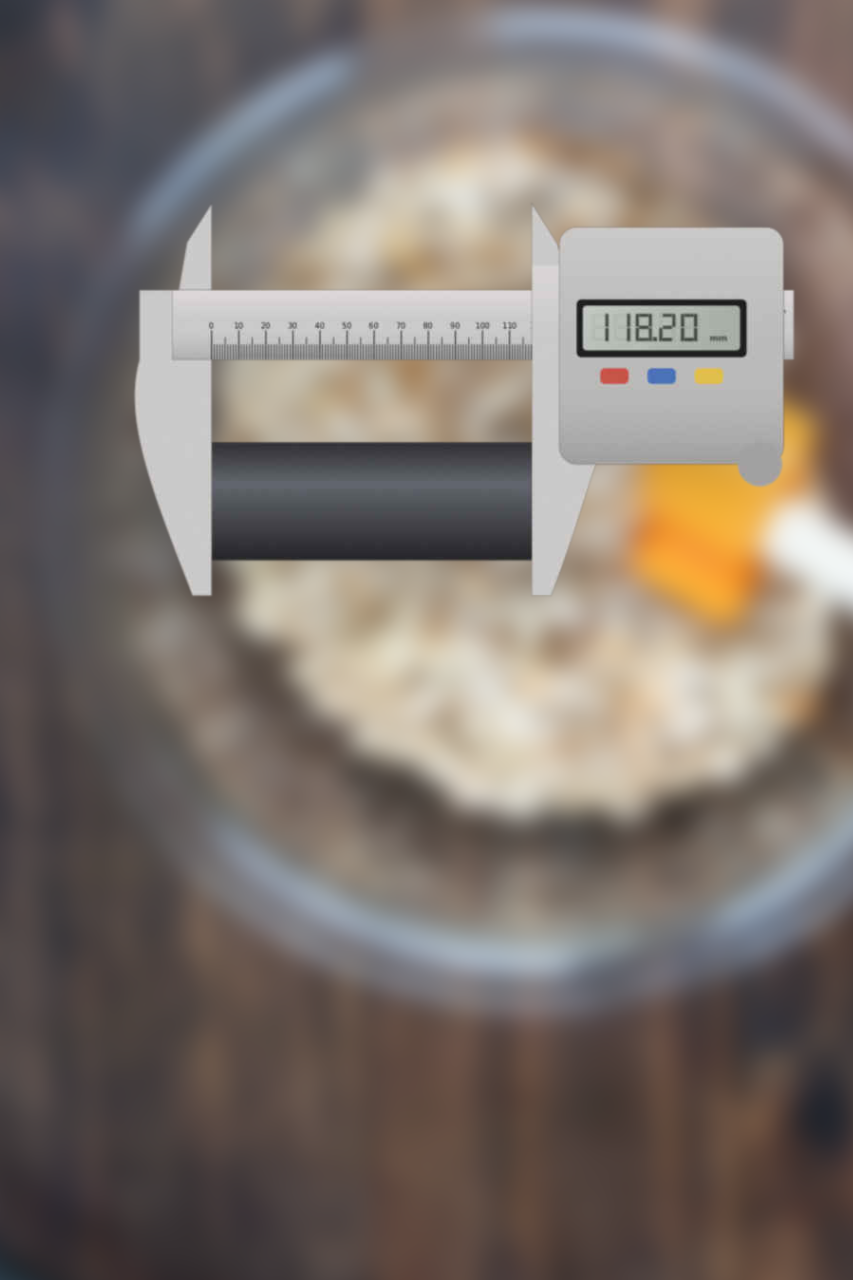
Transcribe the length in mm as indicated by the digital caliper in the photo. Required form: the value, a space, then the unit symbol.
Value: 118.20 mm
